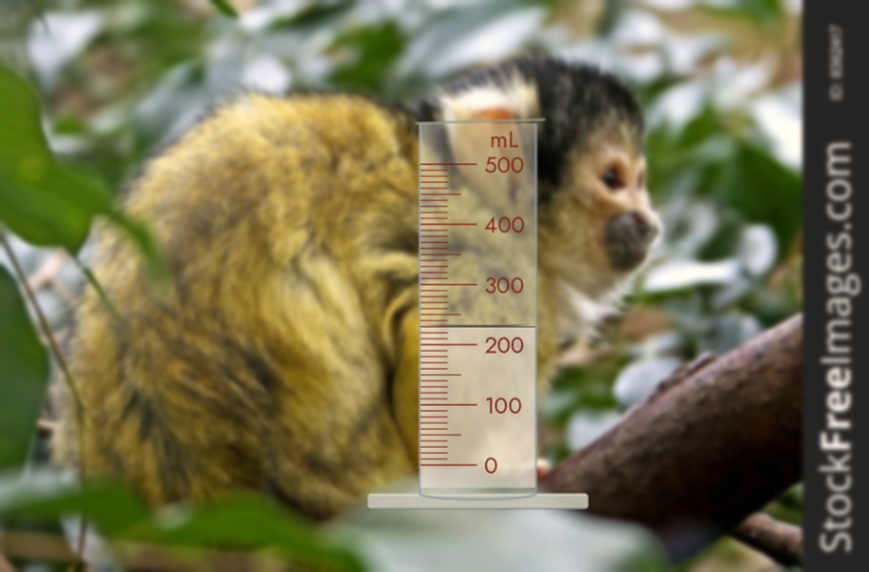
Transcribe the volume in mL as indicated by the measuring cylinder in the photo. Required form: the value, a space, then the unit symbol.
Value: 230 mL
